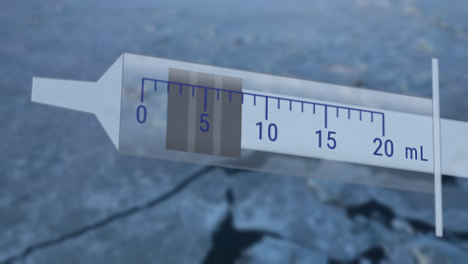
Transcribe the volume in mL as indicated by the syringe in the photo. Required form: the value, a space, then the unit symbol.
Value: 2 mL
